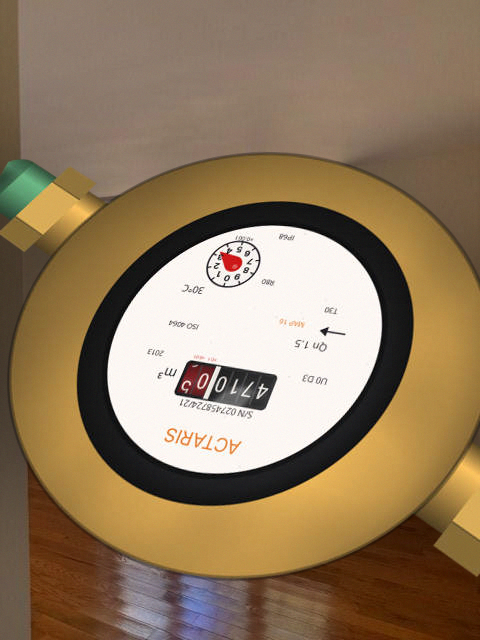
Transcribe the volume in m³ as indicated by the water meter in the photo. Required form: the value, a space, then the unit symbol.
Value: 4710.053 m³
